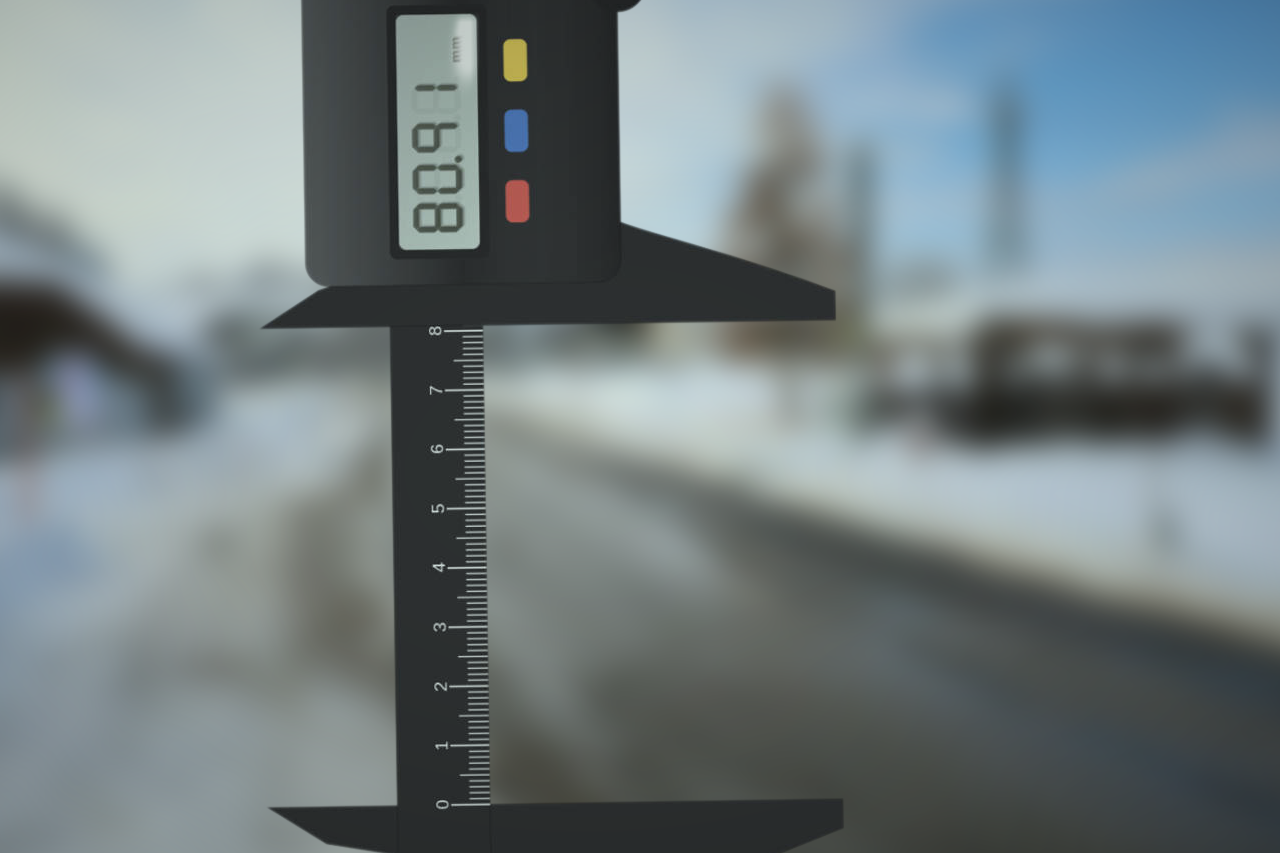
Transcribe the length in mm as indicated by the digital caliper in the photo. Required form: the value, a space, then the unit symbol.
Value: 80.91 mm
